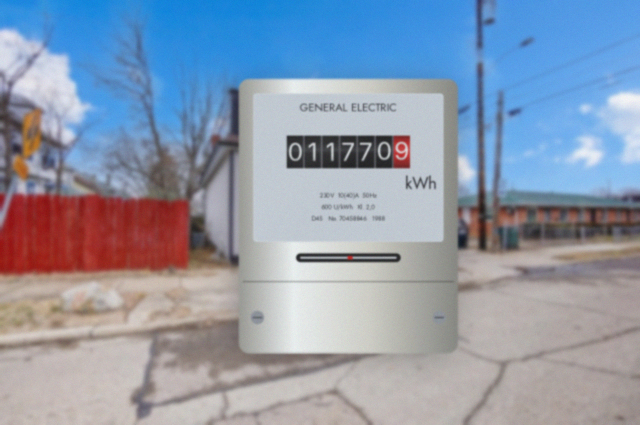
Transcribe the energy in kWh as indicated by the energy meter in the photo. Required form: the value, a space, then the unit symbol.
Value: 11770.9 kWh
